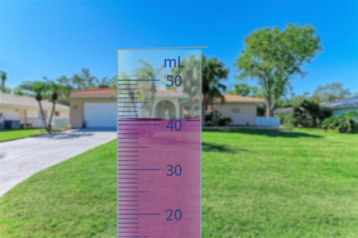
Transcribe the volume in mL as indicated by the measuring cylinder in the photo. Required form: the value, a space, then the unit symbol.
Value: 41 mL
